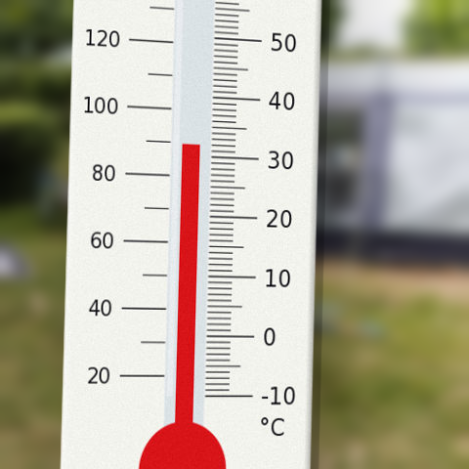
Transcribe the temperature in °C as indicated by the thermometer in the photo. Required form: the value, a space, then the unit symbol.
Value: 32 °C
